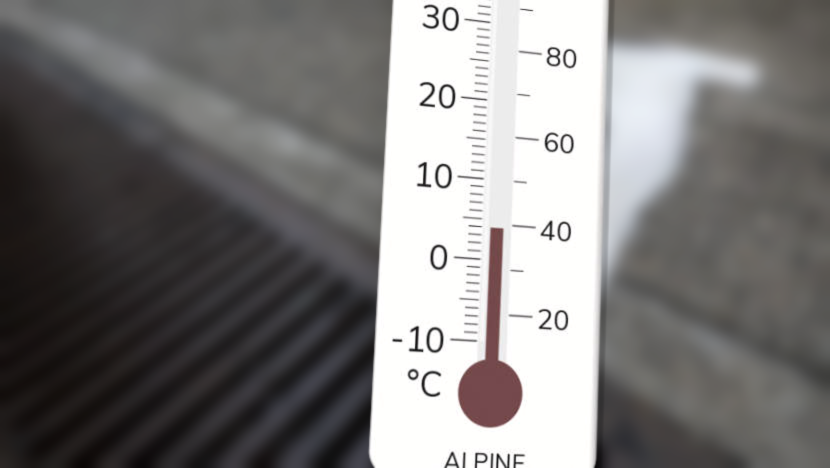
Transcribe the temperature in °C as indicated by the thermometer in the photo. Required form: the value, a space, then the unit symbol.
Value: 4 °C
